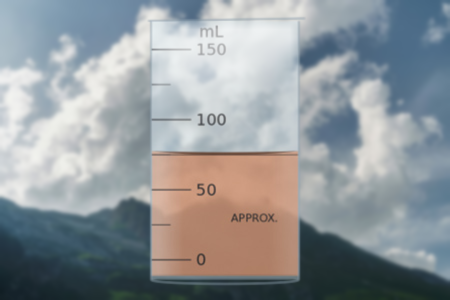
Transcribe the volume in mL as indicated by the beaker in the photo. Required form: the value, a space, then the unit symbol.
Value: 75 mL
